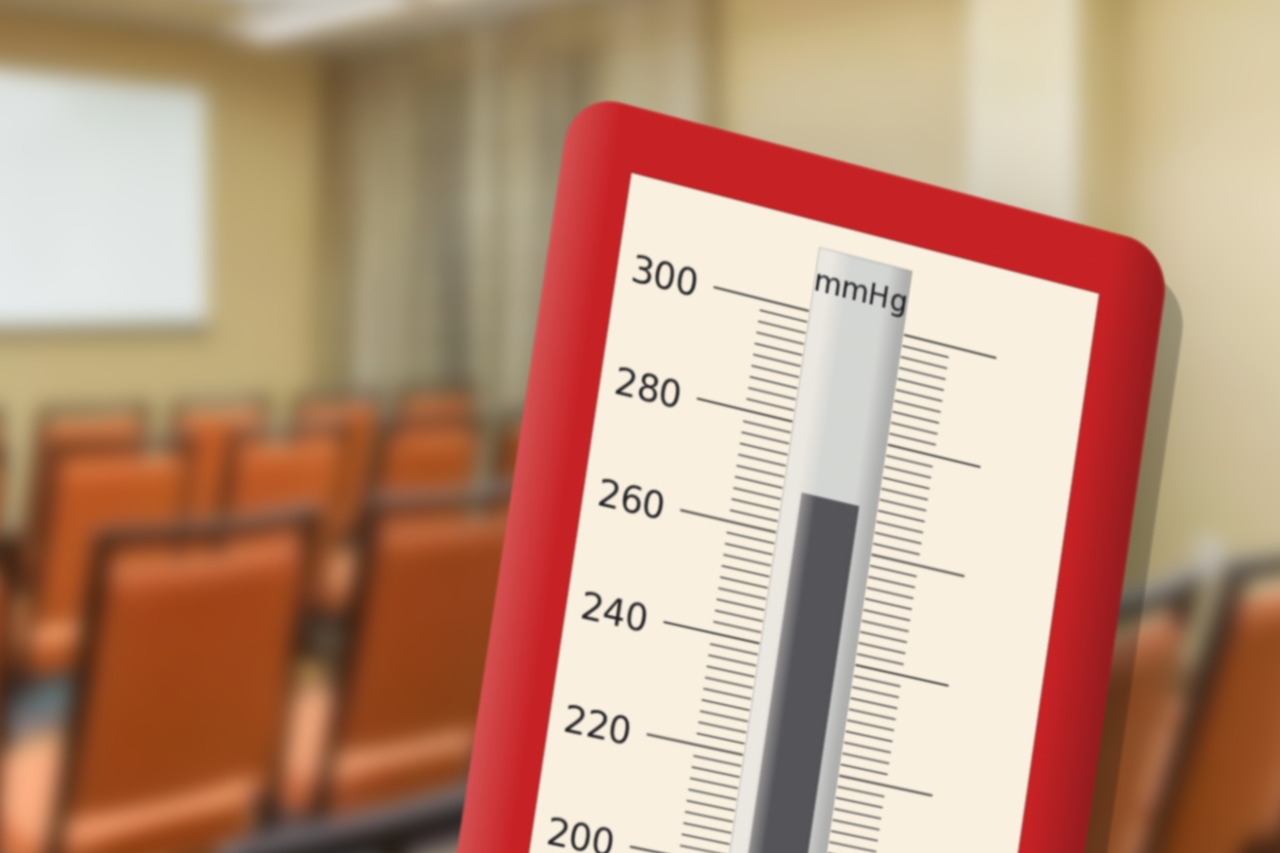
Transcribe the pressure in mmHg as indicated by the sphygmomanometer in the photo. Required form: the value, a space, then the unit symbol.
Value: 268 mmHg
